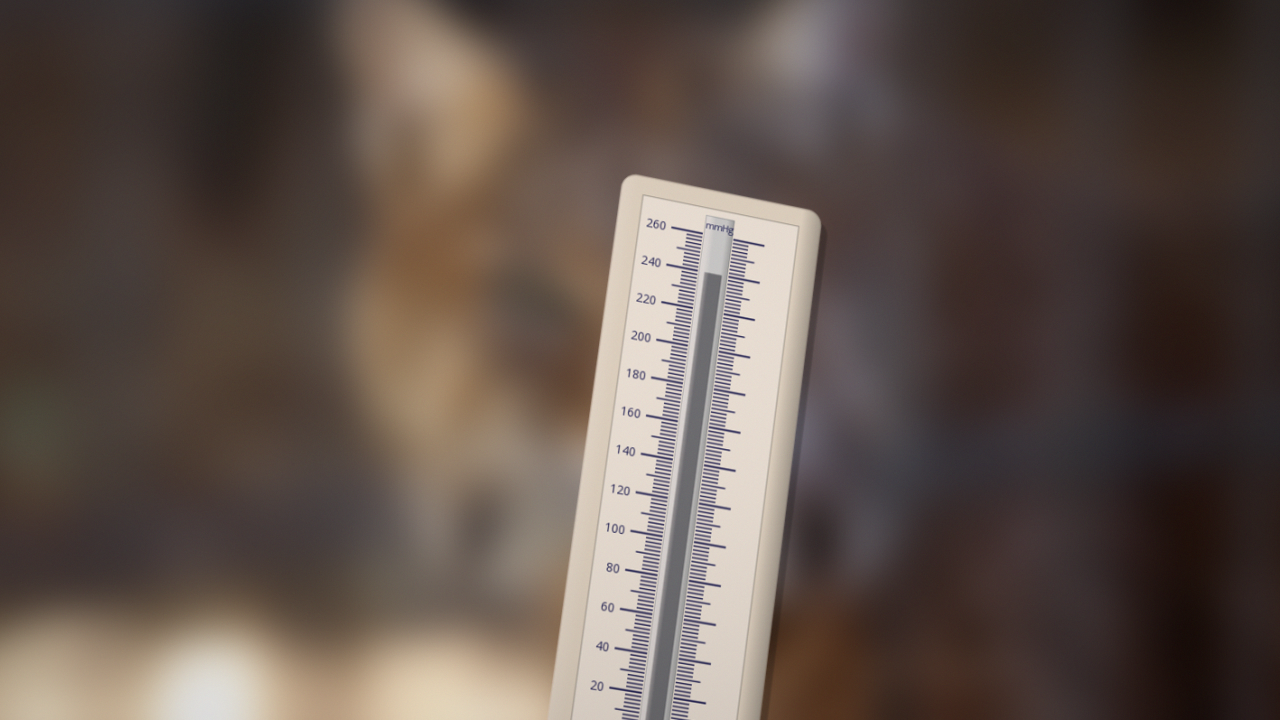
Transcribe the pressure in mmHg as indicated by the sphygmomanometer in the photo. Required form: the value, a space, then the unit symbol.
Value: 240 mmHg
